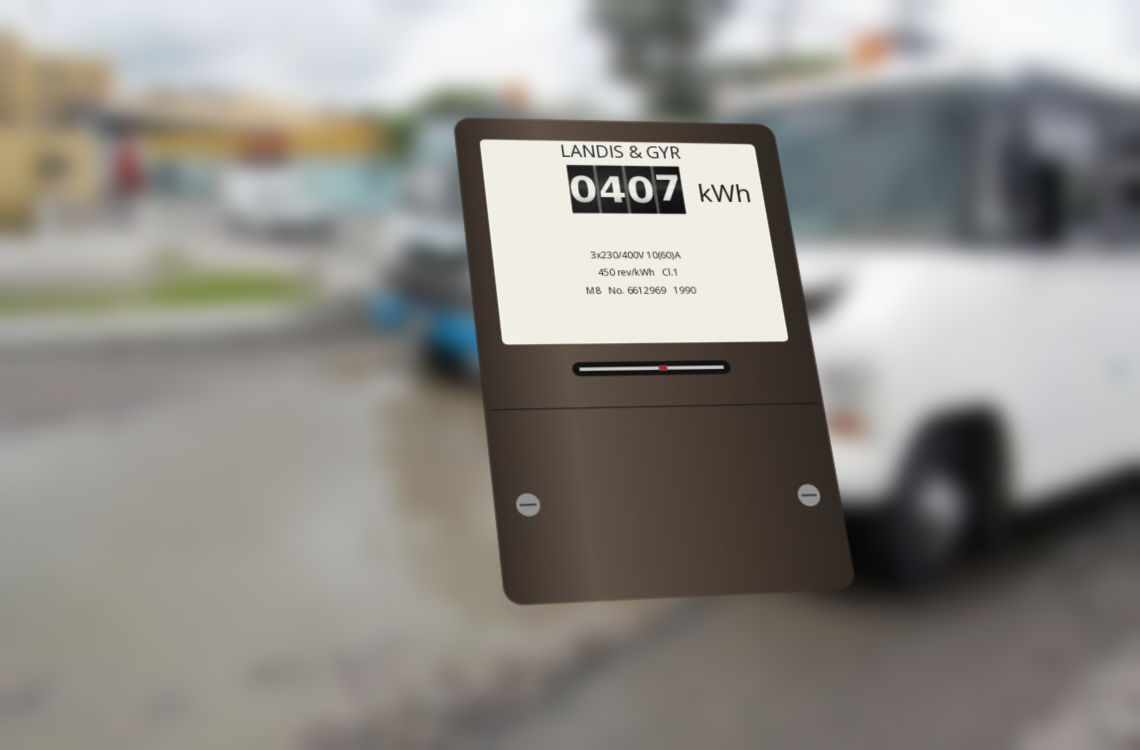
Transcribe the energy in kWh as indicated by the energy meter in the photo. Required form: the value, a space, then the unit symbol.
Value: 407 kWh
